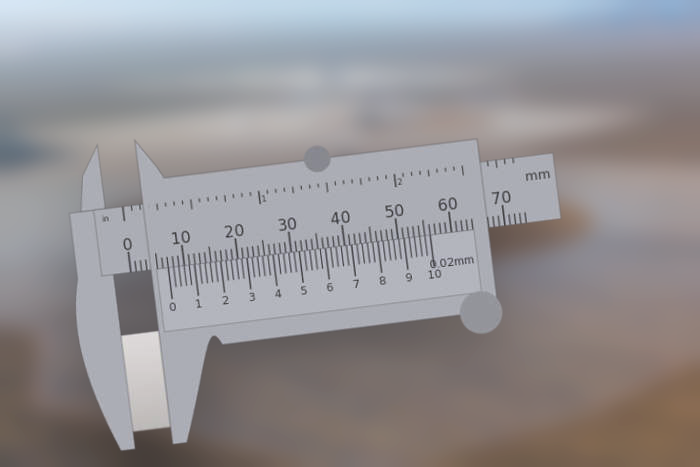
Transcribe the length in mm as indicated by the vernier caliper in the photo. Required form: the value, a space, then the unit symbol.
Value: 7.0 mm
